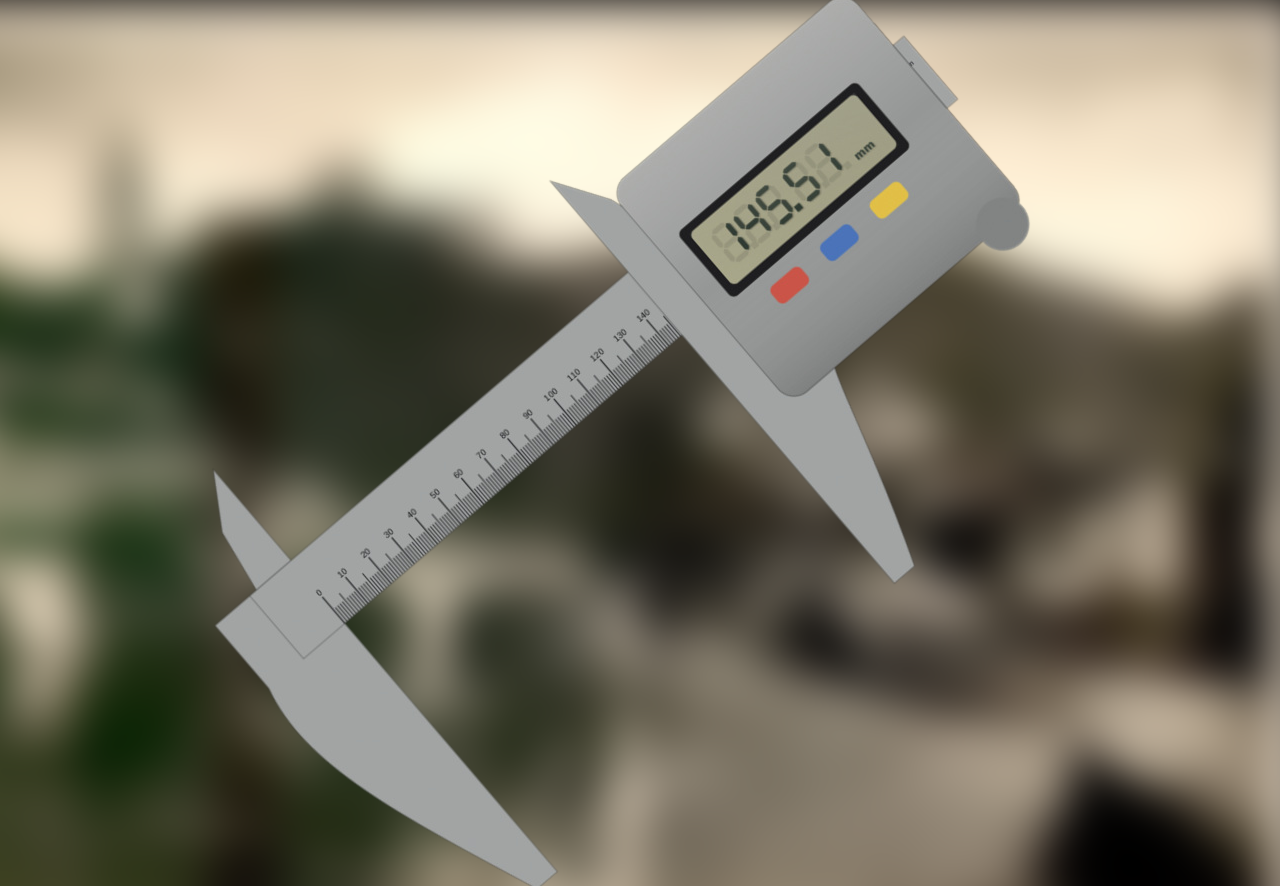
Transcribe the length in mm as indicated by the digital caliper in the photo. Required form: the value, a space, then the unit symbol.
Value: 145.51 mm
